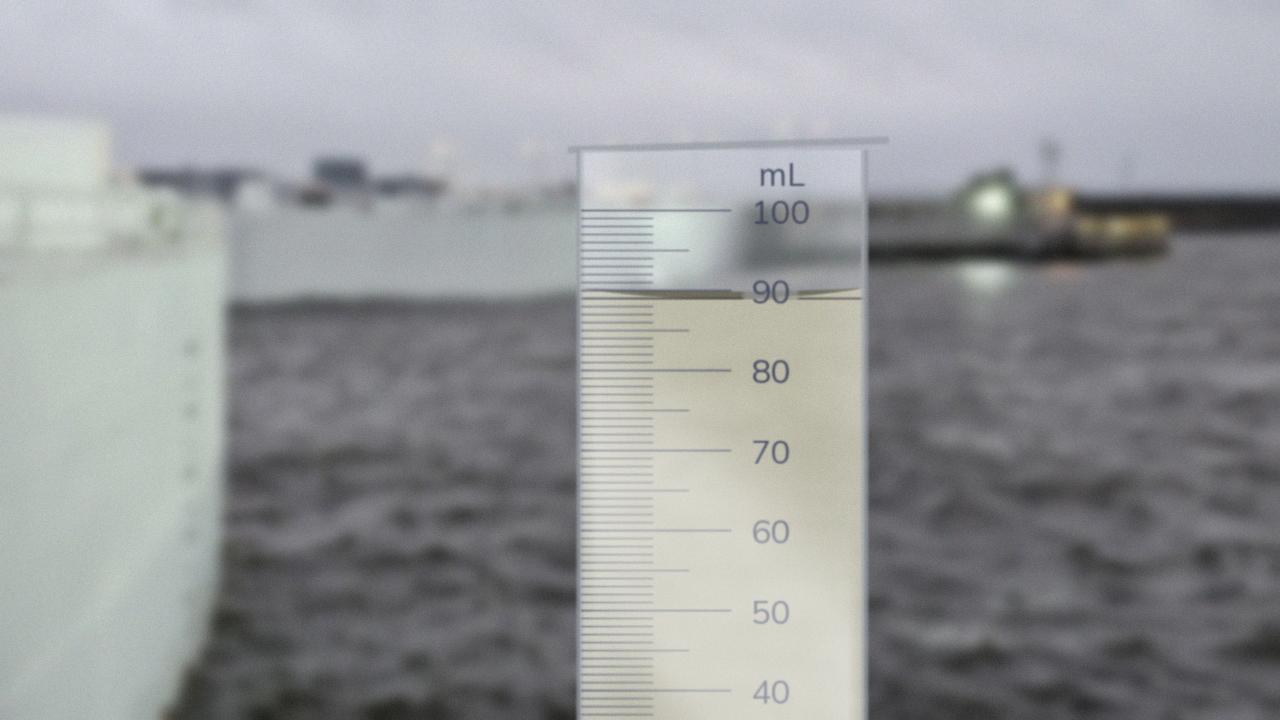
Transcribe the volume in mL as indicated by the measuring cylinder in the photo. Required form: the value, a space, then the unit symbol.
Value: 89 mL
